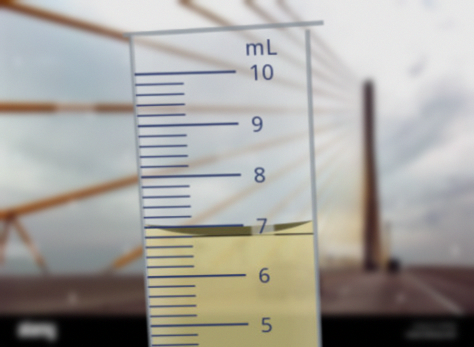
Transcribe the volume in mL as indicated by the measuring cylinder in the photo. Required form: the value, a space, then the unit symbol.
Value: 6.8 mL
